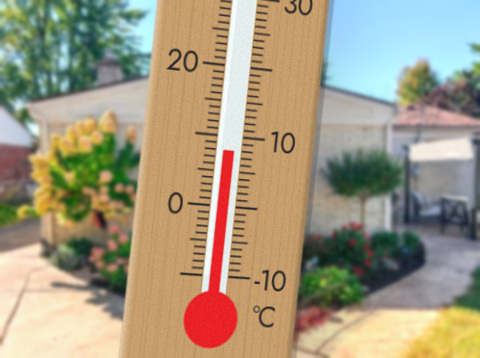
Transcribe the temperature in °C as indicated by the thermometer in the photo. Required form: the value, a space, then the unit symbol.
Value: 8 °C
